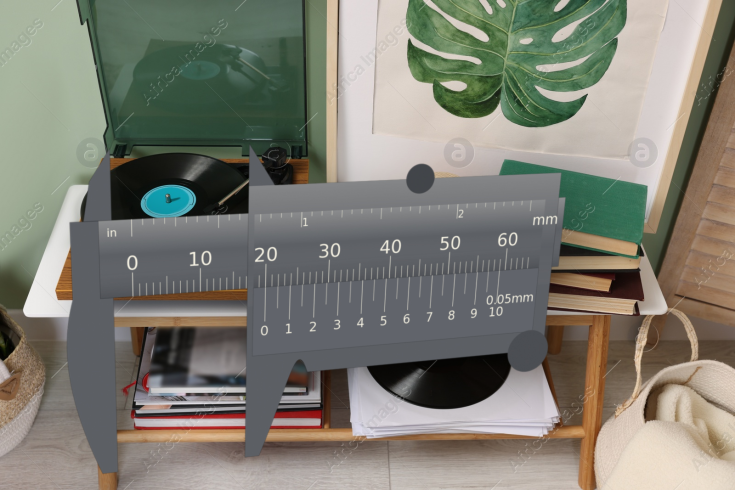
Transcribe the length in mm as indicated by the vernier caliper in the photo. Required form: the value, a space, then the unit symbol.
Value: 20.0 mm
